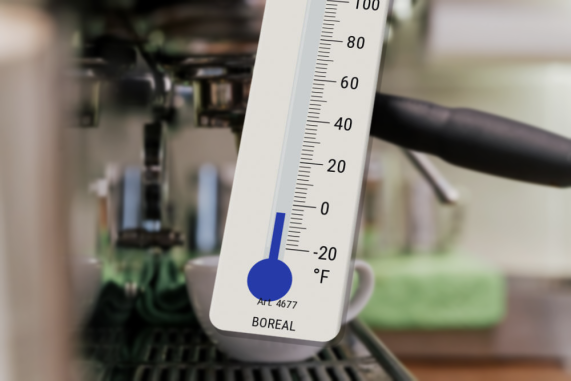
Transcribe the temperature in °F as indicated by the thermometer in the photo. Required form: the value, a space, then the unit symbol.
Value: -4 °F
